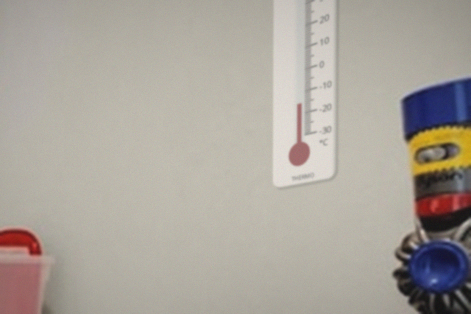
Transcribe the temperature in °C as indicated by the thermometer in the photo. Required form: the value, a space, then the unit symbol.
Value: -15 °C
